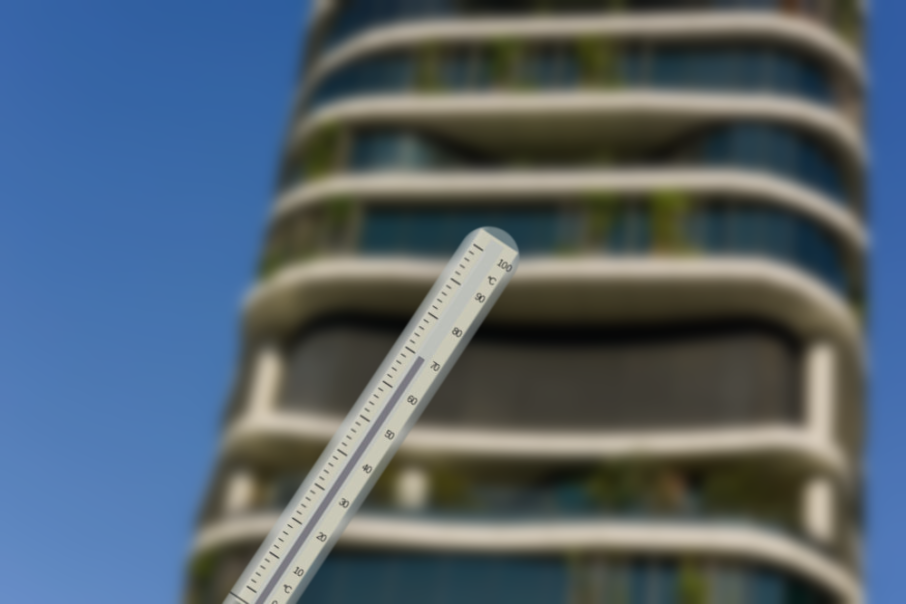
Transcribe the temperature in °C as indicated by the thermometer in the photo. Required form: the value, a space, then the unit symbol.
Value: 70 °C
